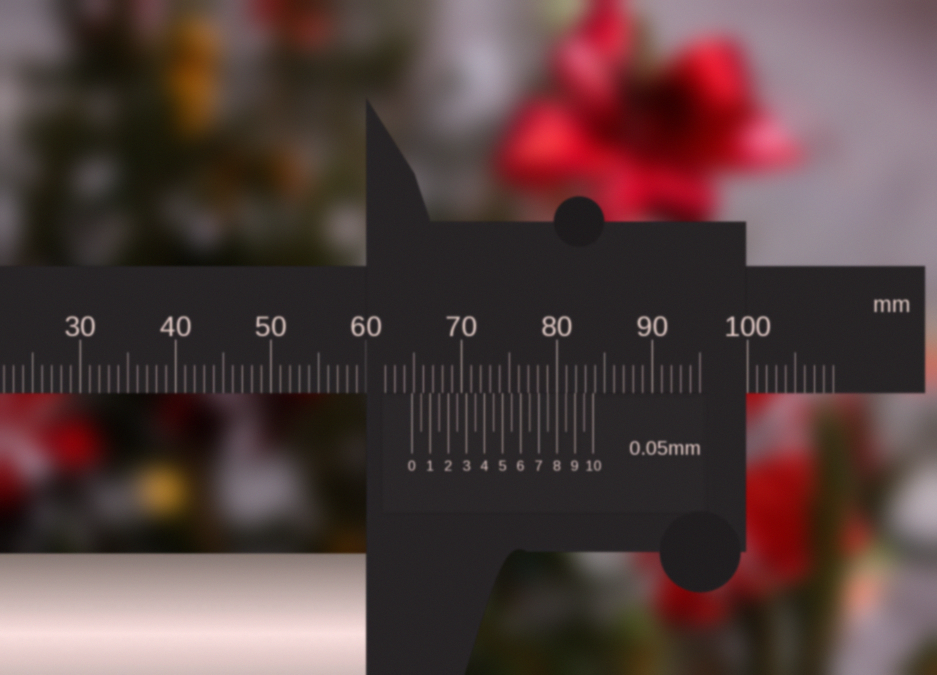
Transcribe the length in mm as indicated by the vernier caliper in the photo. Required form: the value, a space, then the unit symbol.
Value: 64.8 mm
